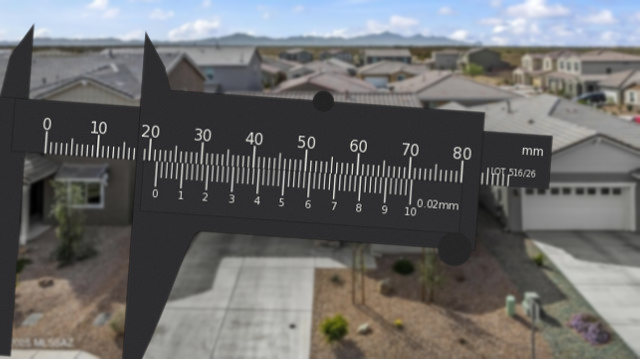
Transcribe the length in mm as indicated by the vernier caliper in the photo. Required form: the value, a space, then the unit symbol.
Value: 21.5 mm
